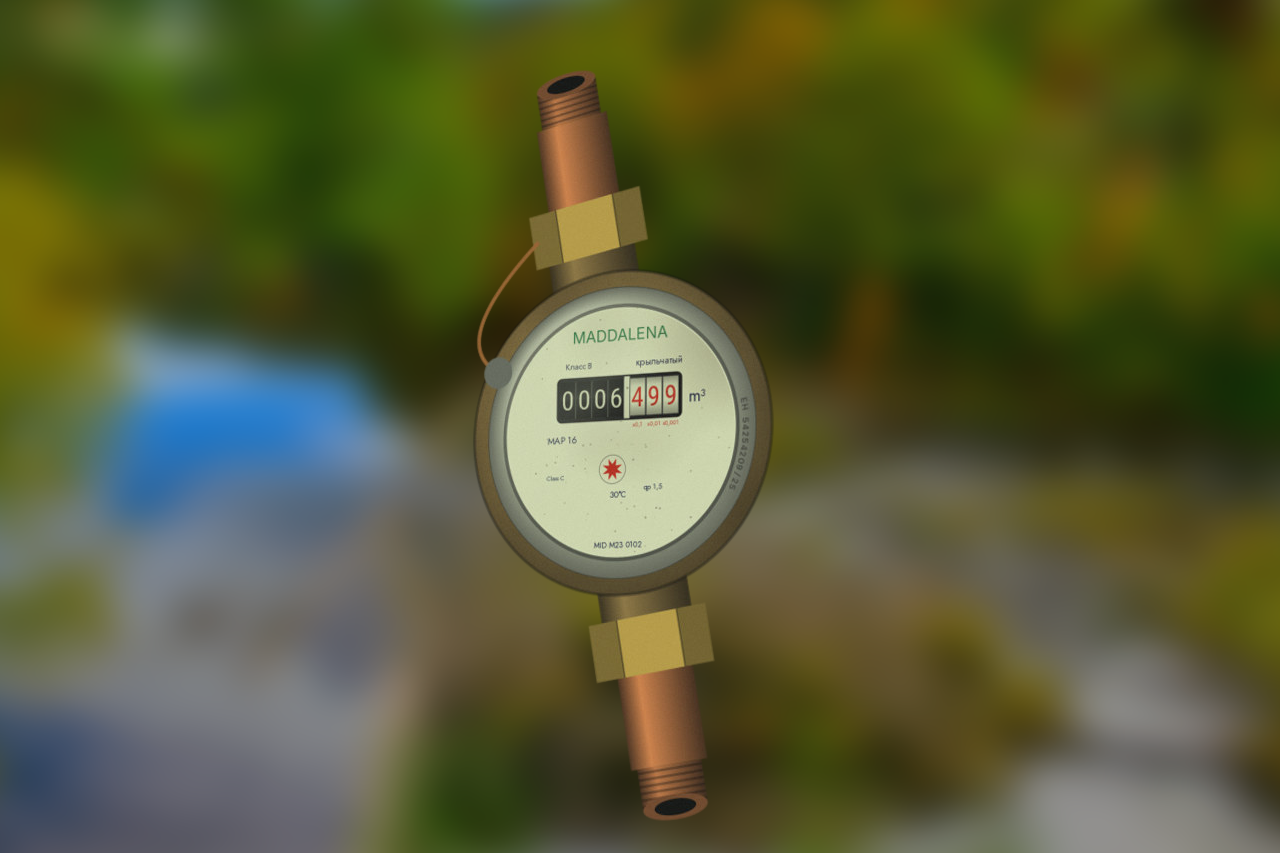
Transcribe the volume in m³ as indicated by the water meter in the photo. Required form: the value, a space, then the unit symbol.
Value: 6.499 m³
